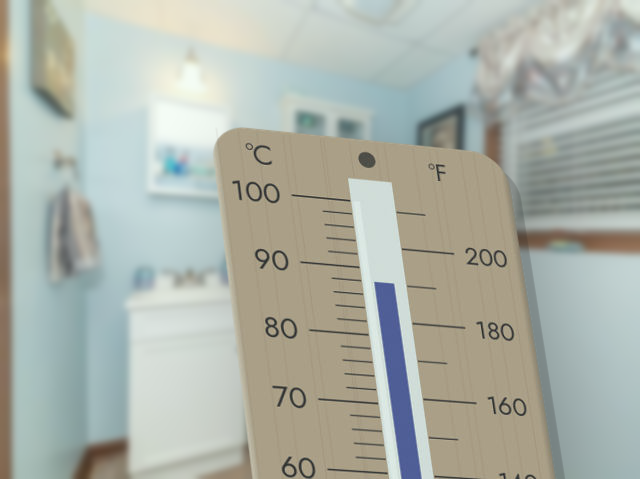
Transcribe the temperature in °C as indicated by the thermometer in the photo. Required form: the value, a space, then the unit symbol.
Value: 88 °C
